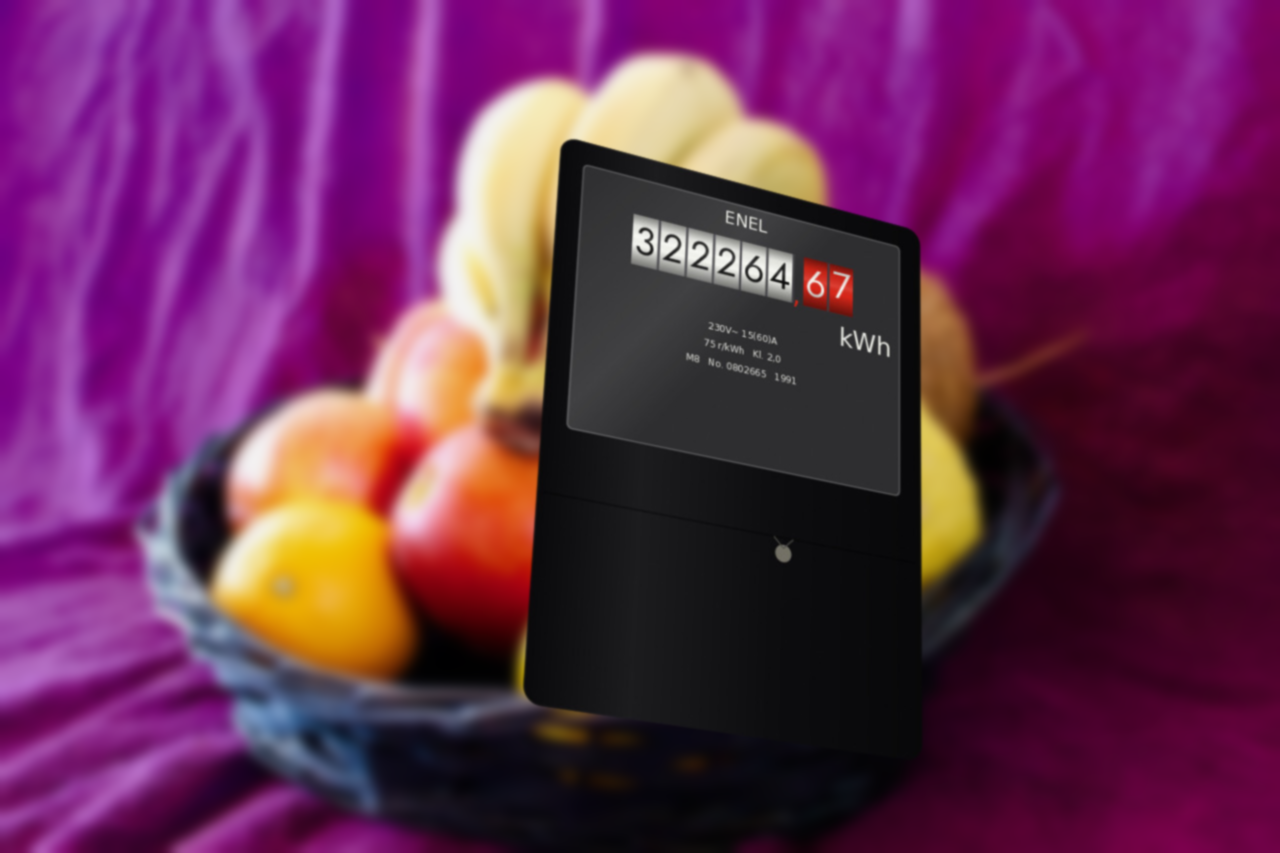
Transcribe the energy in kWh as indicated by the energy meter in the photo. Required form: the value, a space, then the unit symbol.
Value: 322264.67 kWh
